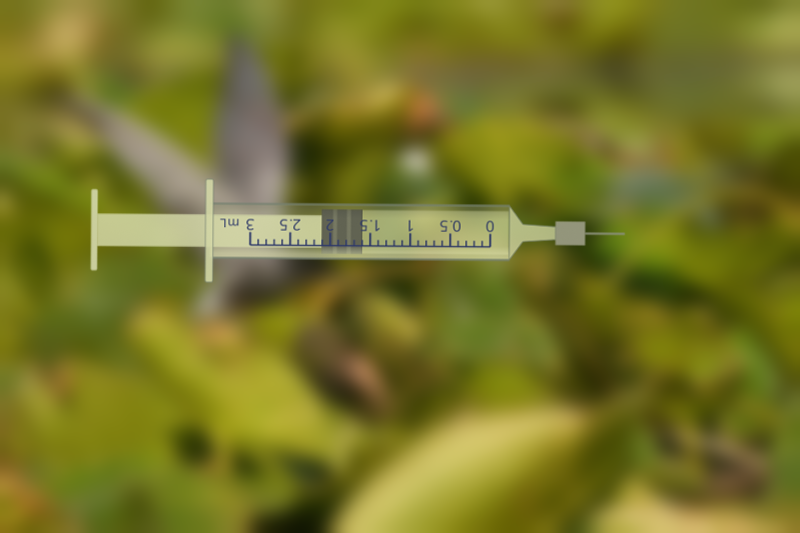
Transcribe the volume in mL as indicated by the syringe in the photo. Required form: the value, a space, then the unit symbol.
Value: 1.6 mL
